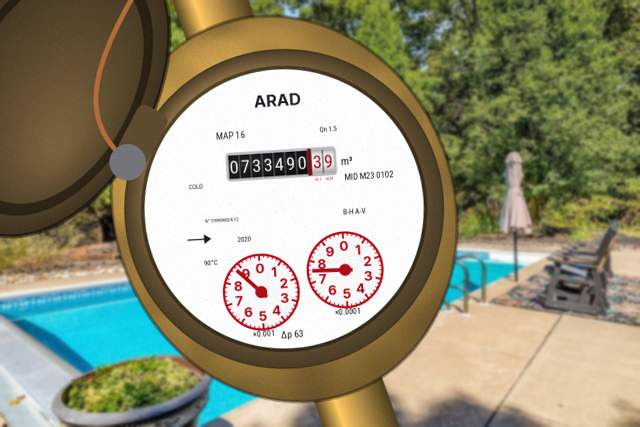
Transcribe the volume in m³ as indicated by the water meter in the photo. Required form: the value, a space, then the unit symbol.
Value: 733490.3987 m³
